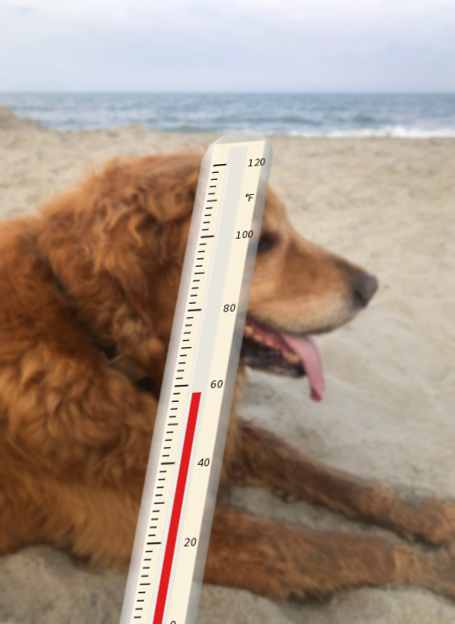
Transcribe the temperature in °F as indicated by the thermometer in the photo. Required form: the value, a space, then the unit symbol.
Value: 58 °F
